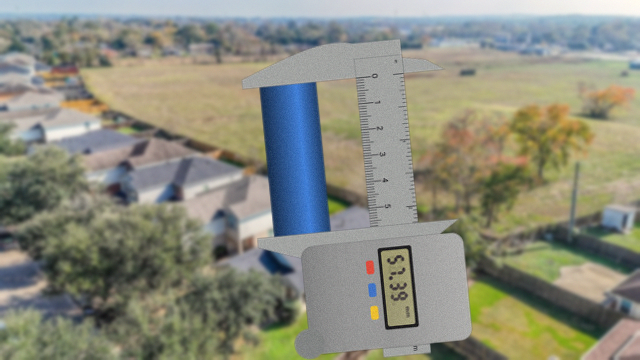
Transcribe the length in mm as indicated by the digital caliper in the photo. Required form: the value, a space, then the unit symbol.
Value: 57.39 mm
